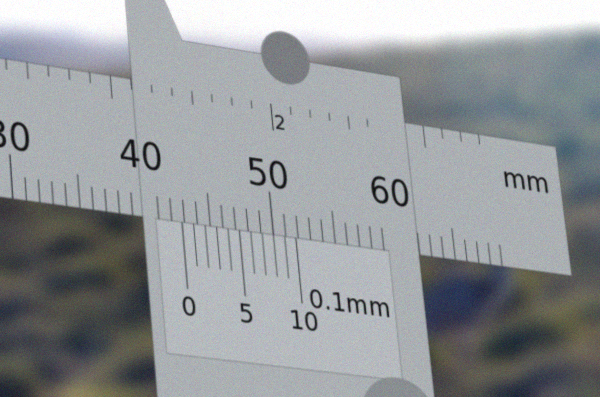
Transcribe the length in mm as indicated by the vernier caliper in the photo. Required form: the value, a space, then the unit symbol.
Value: 42.8 mm
